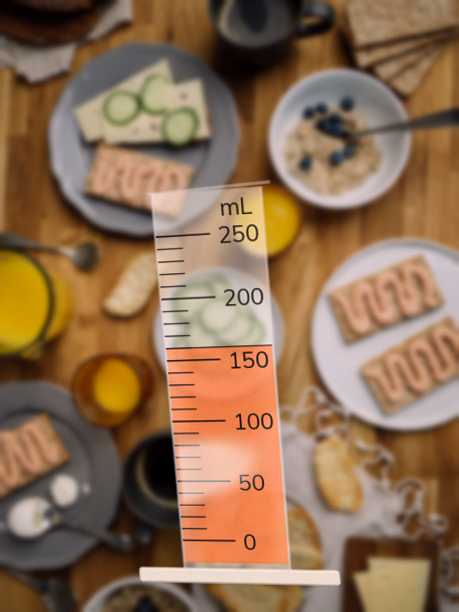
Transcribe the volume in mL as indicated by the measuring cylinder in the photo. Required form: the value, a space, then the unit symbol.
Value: 160 mL
